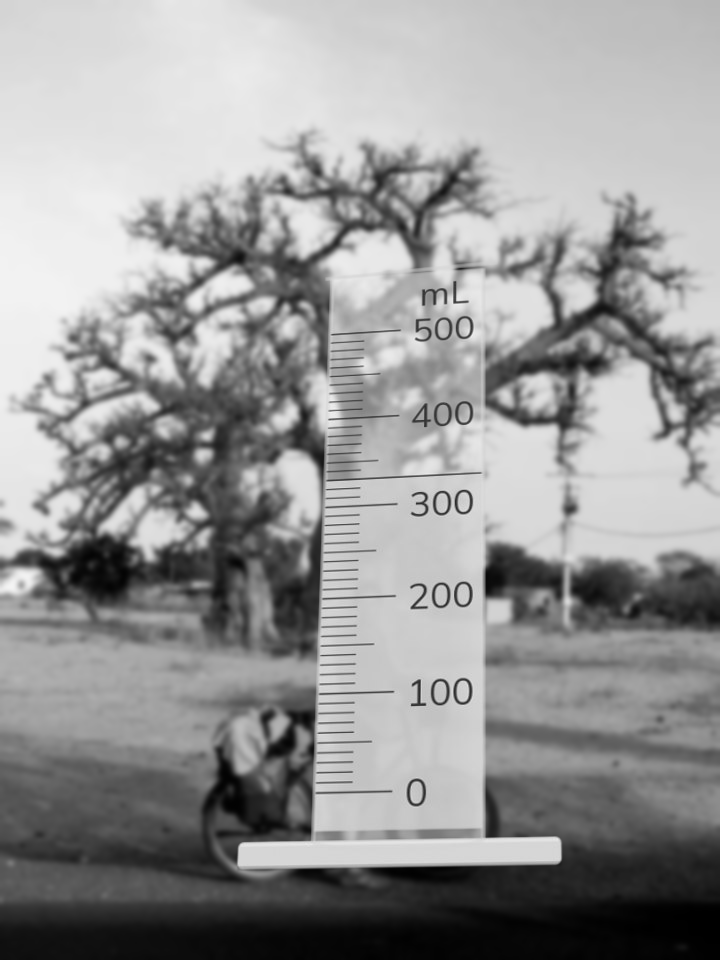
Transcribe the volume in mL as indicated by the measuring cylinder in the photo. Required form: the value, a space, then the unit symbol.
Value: 330 mL
